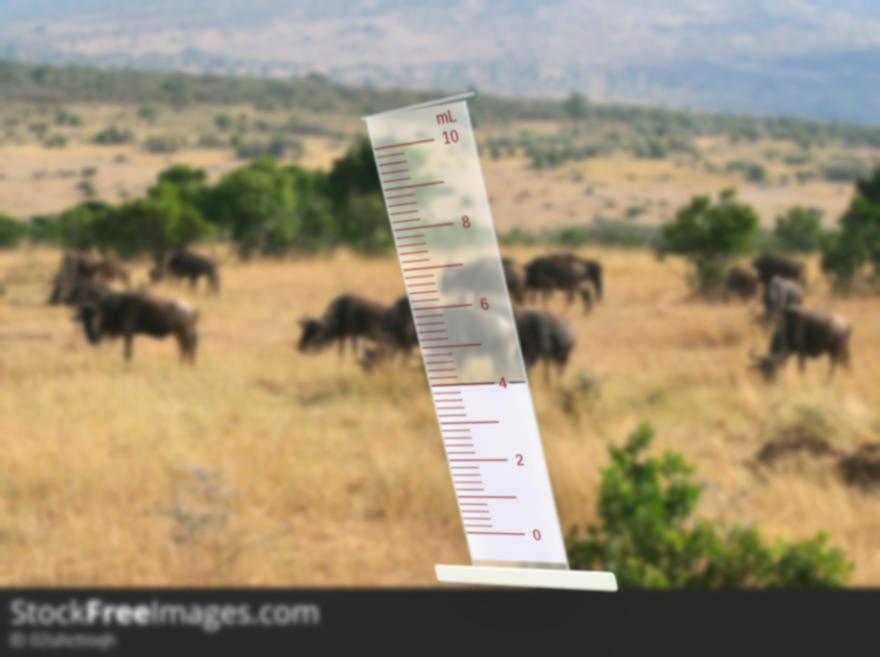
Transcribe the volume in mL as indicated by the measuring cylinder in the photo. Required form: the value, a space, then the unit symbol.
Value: 4 mL
